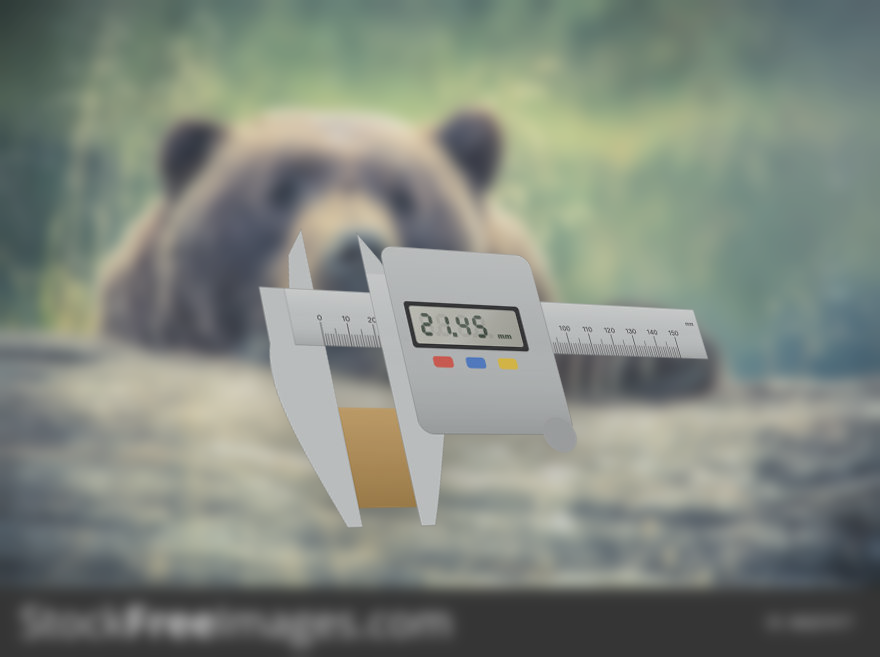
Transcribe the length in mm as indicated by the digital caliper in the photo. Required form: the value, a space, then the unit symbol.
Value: 21.45 mm
